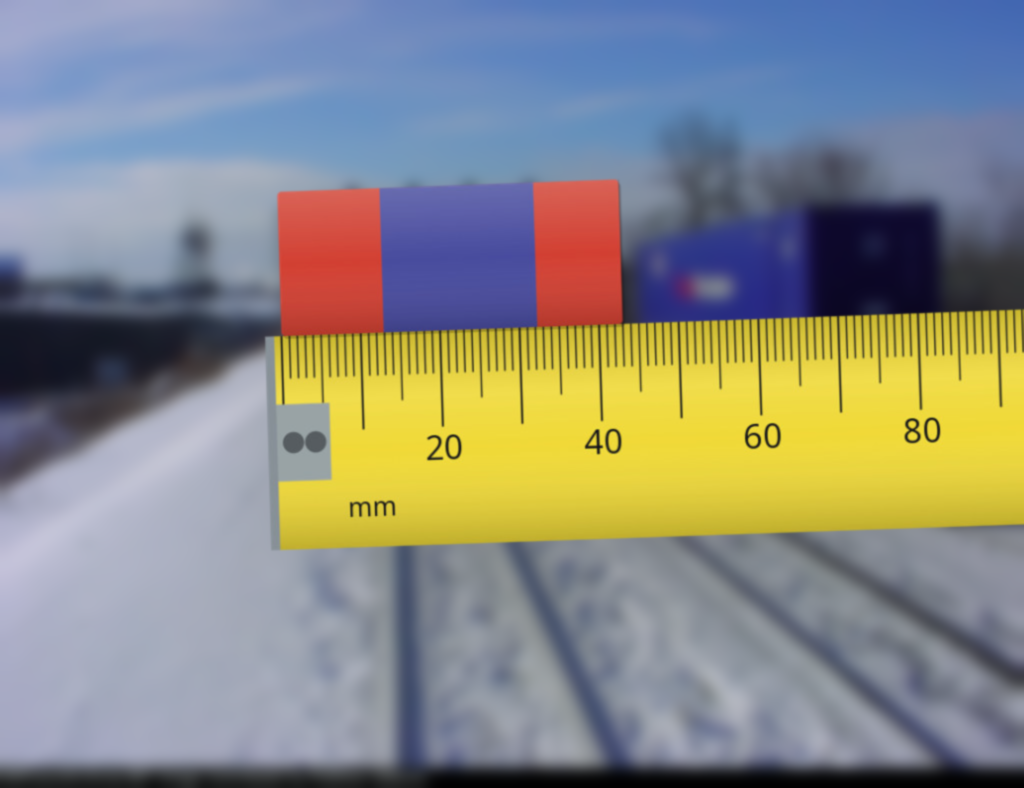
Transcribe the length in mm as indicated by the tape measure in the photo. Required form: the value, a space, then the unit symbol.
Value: 43 mm
